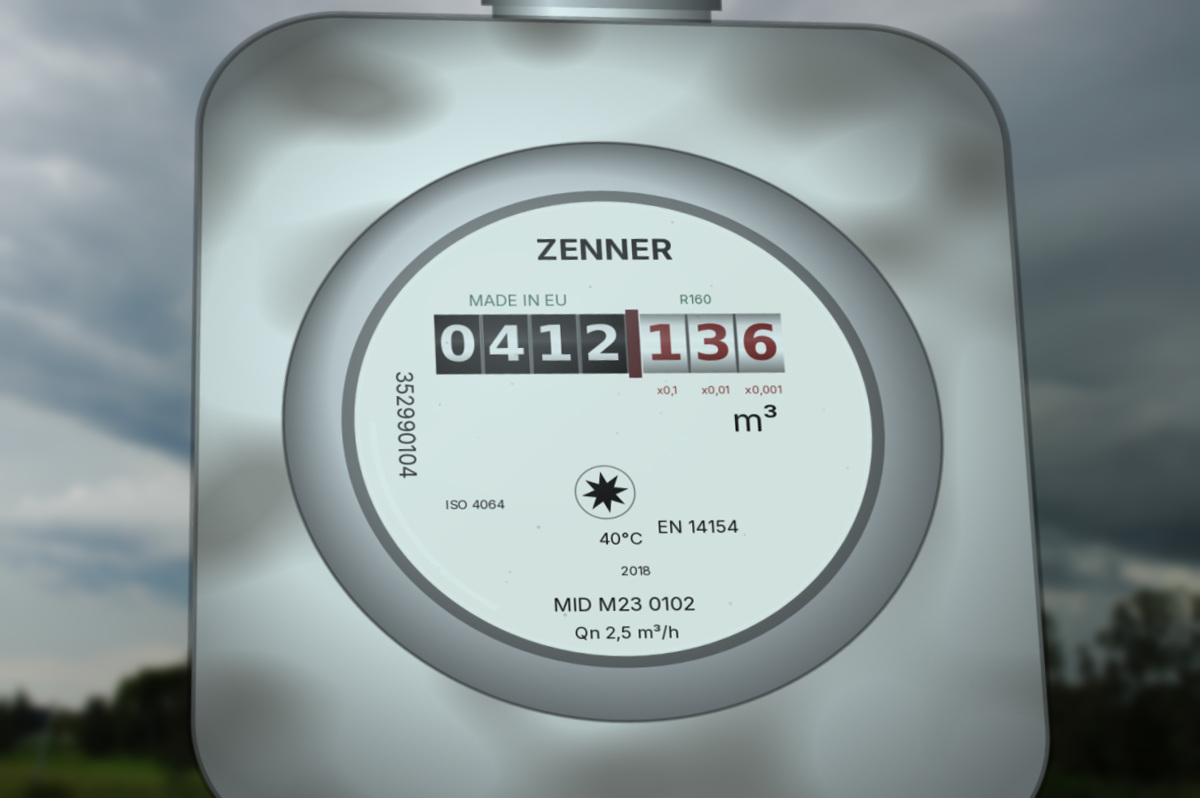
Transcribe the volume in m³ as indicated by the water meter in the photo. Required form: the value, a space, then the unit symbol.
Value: 412.136 m³
